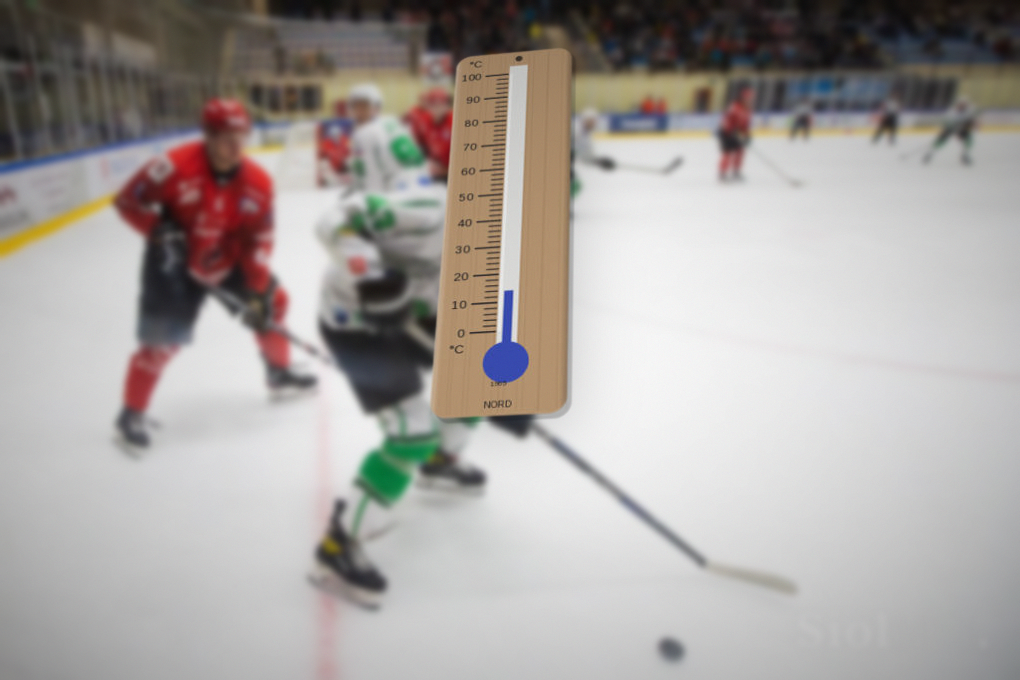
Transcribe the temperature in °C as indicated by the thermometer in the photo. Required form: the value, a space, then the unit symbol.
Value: 14 °C
